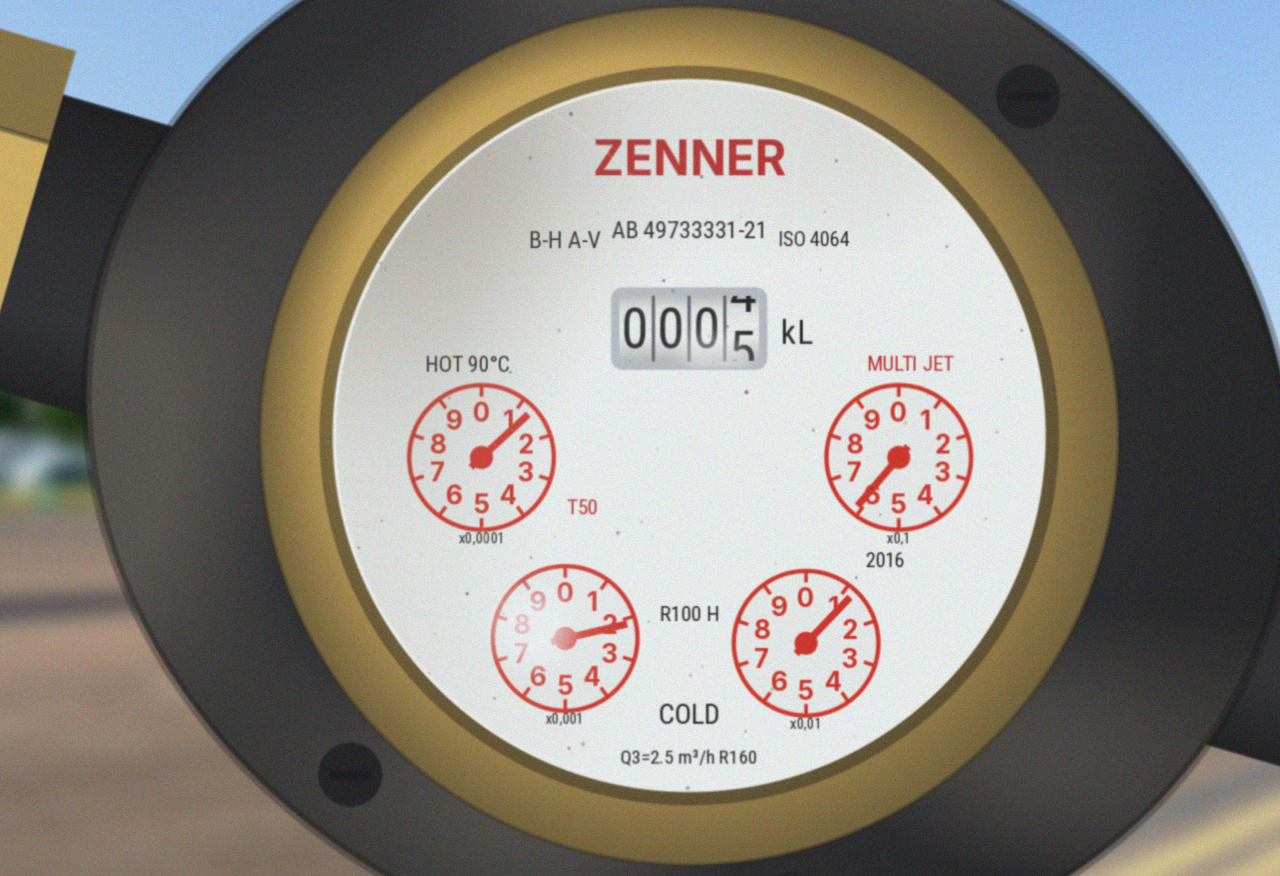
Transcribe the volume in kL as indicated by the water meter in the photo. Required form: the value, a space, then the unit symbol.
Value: 4.6121 kL
